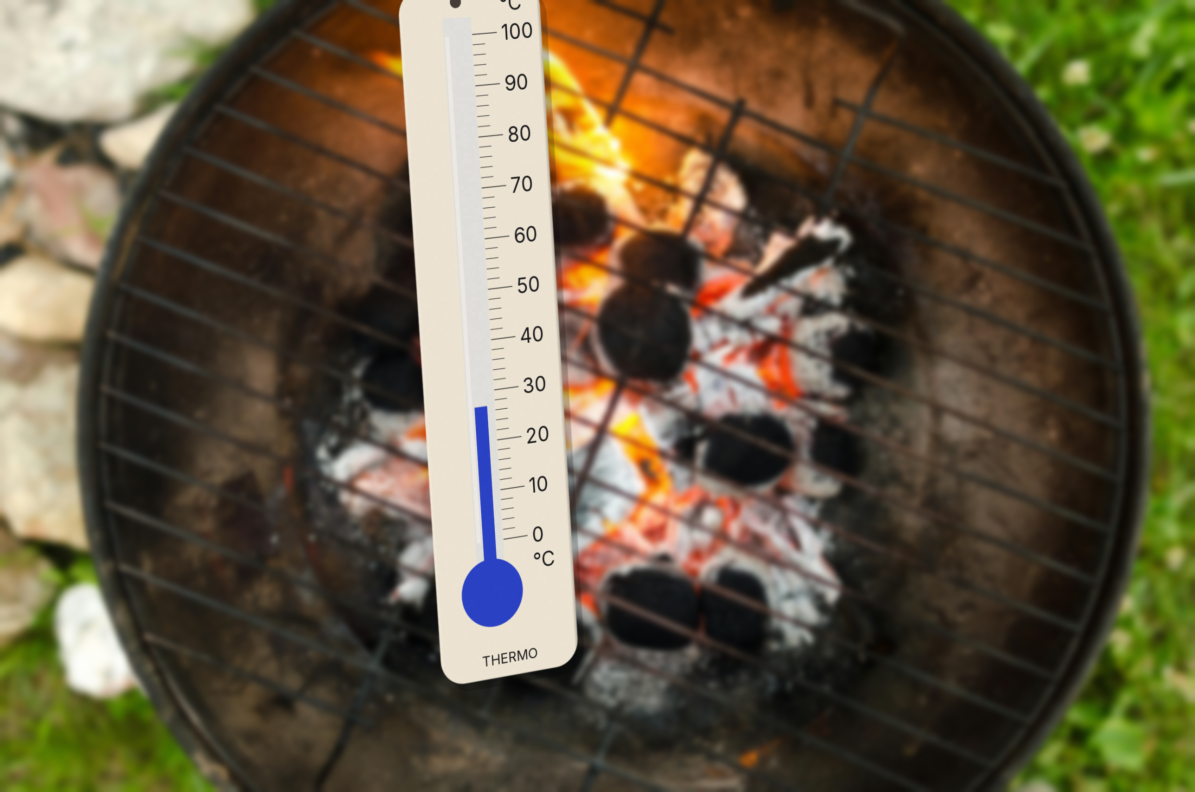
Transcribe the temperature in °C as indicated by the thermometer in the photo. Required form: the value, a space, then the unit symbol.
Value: 27 °C
